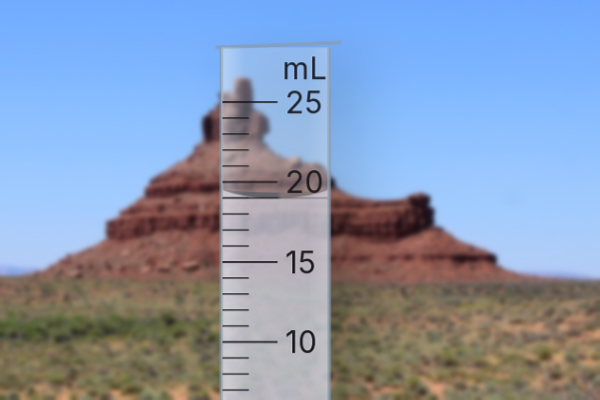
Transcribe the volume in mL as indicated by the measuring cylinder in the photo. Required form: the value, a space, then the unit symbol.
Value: 19 mL
